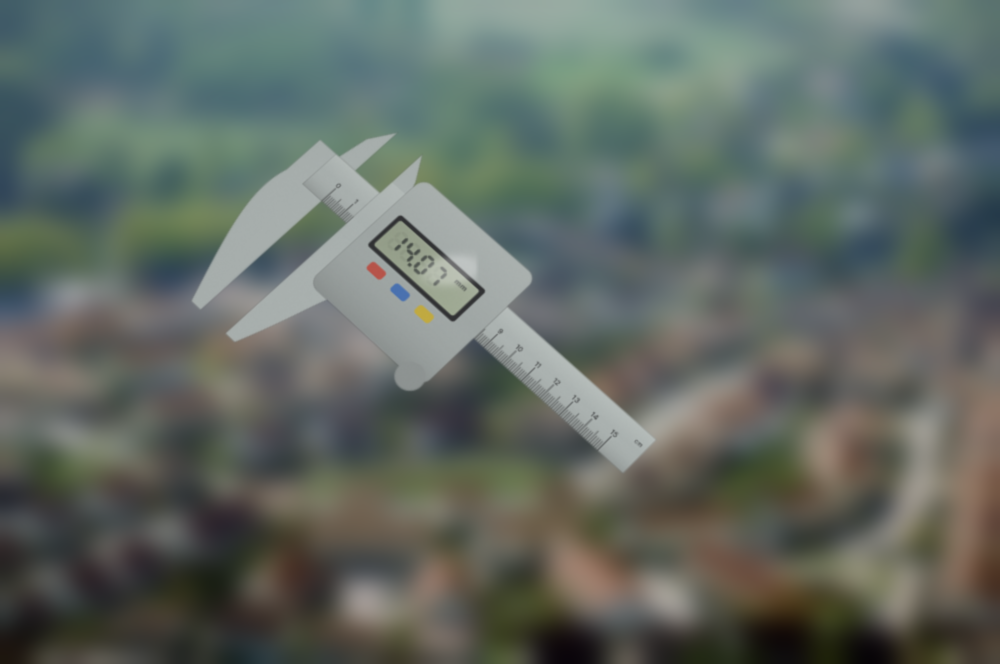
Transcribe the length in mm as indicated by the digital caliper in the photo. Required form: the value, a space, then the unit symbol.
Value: 14.07 mm
